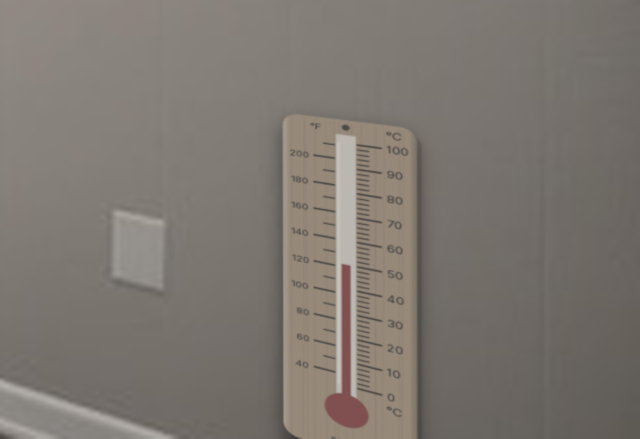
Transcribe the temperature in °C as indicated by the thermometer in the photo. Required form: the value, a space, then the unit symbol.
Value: 50 °C
